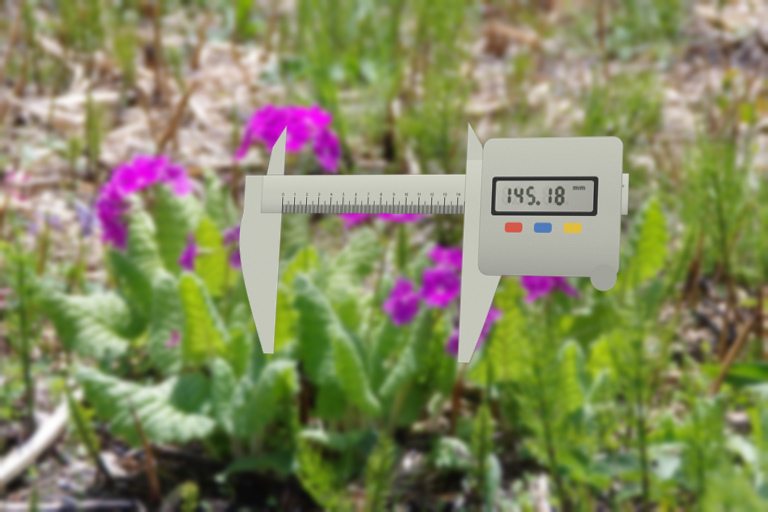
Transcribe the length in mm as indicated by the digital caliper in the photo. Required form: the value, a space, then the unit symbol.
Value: 145.18 mm
